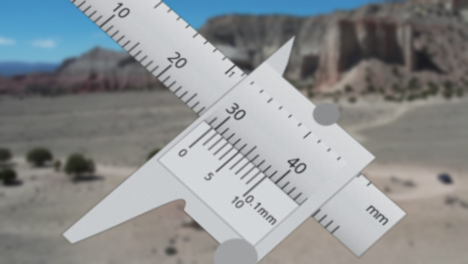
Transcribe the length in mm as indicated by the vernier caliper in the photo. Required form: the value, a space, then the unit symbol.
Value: 29.6 mm
